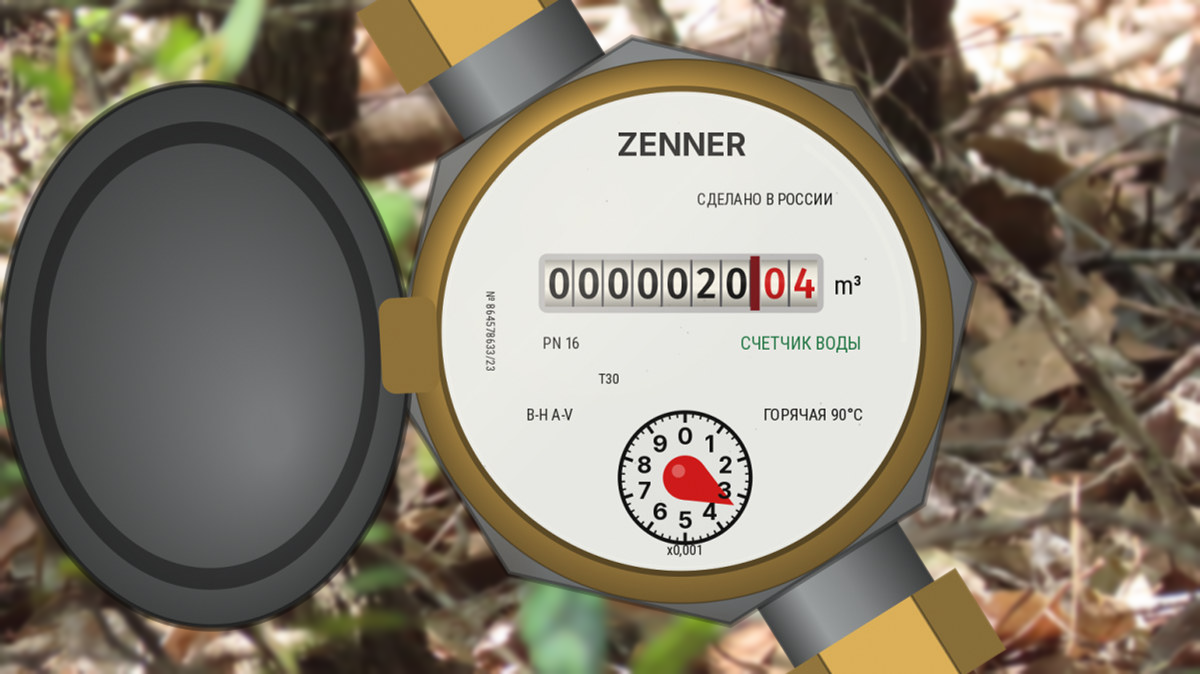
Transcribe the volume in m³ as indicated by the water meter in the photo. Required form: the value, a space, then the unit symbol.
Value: 20.043 m³
